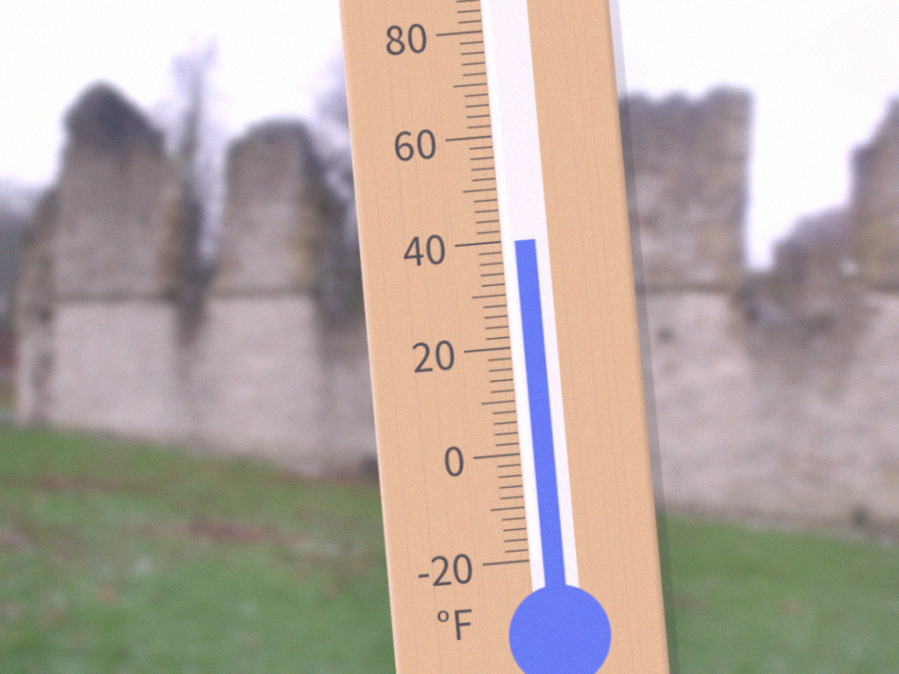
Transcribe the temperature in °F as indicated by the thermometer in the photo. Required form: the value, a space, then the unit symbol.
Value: 40 °F
